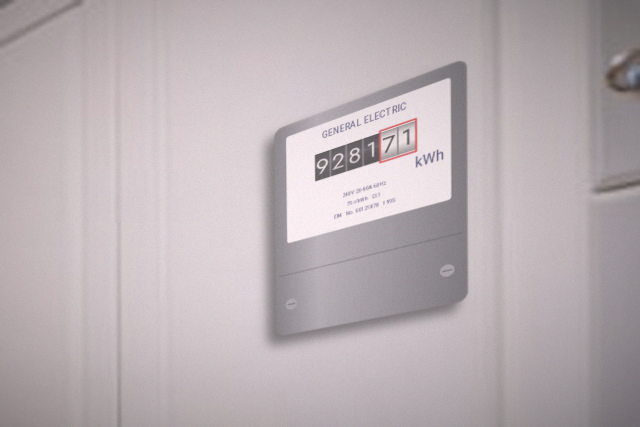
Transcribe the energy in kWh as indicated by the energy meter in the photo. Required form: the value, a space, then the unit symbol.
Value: 9281.71 kWh
